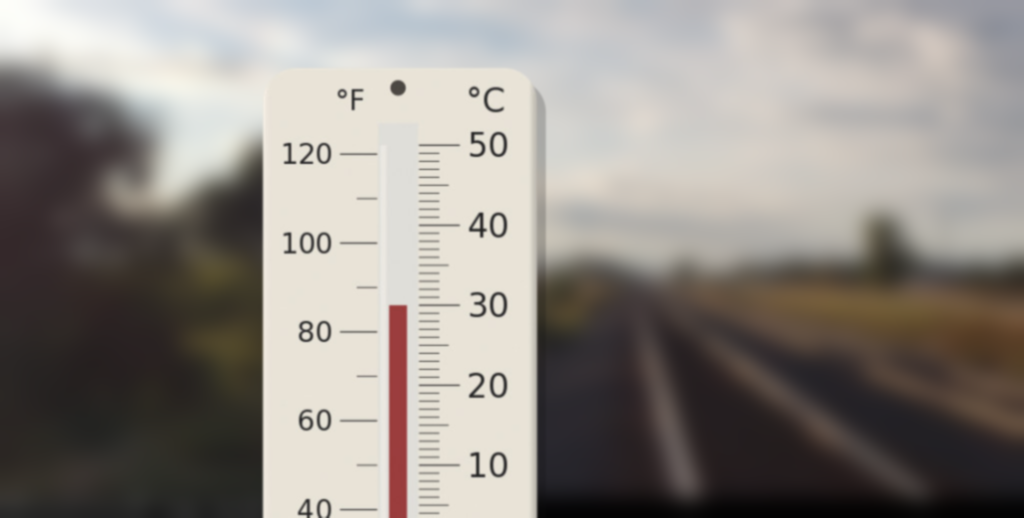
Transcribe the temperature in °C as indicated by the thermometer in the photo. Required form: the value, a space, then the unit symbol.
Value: 30 °C
